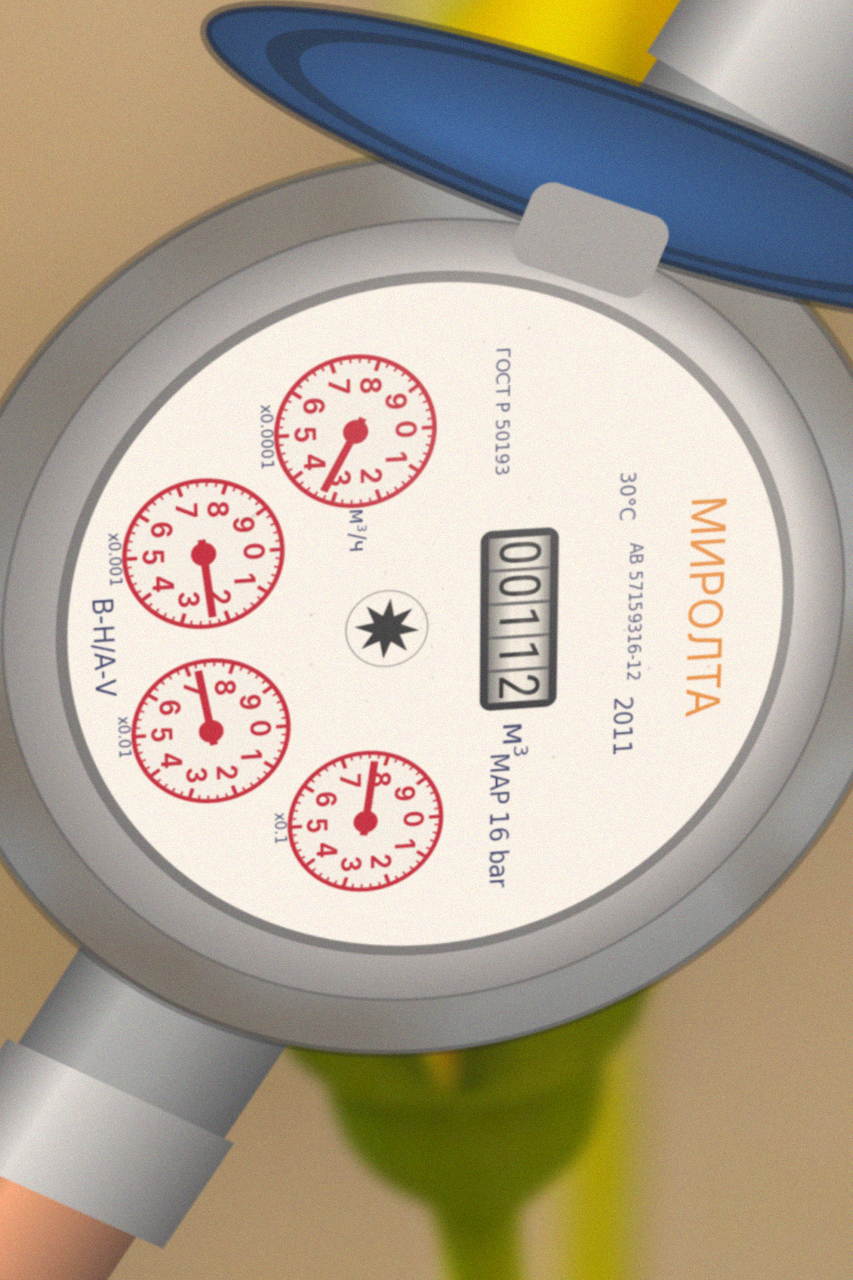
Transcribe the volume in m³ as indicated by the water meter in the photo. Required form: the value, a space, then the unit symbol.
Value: 112.7723 m³
